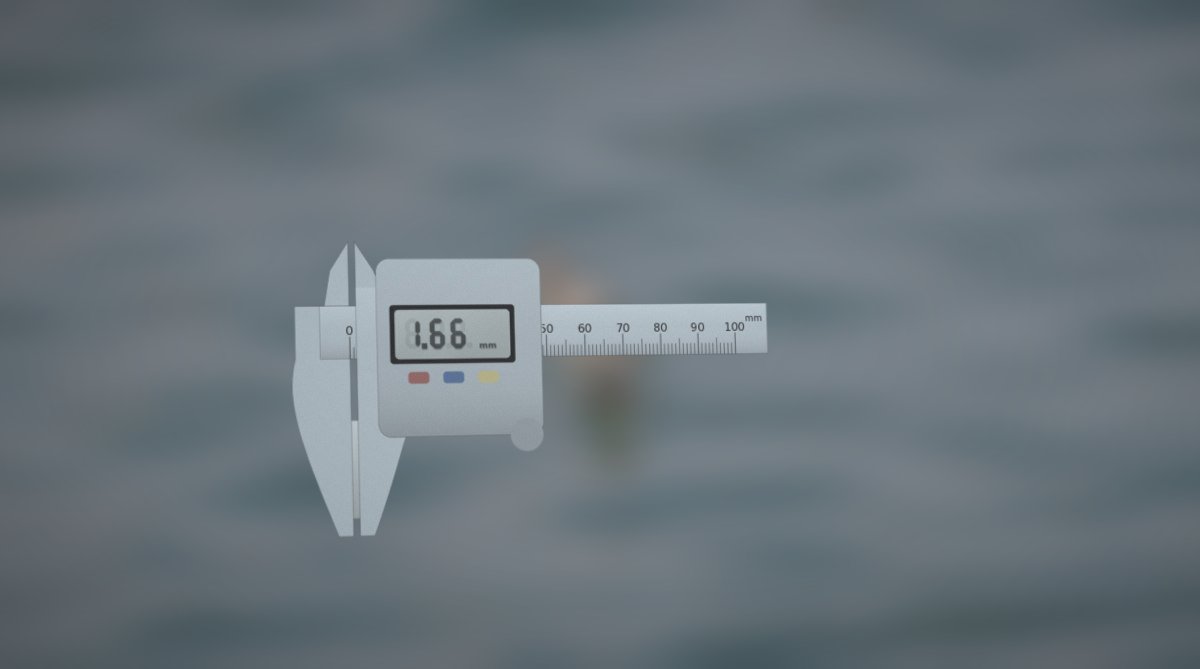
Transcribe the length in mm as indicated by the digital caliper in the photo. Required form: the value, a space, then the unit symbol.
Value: 1.66 mm
